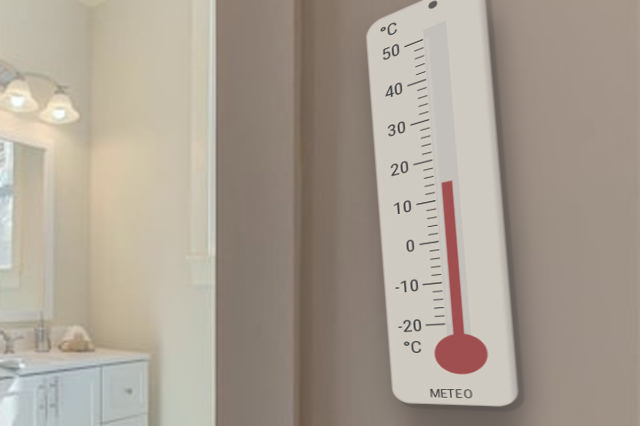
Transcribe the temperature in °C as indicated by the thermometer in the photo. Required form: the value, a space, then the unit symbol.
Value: 14 °C
